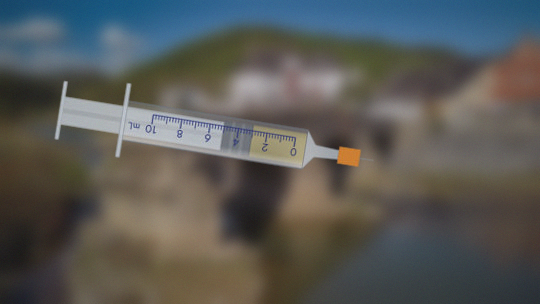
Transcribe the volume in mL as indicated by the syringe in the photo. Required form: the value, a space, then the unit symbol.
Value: 3 mL
